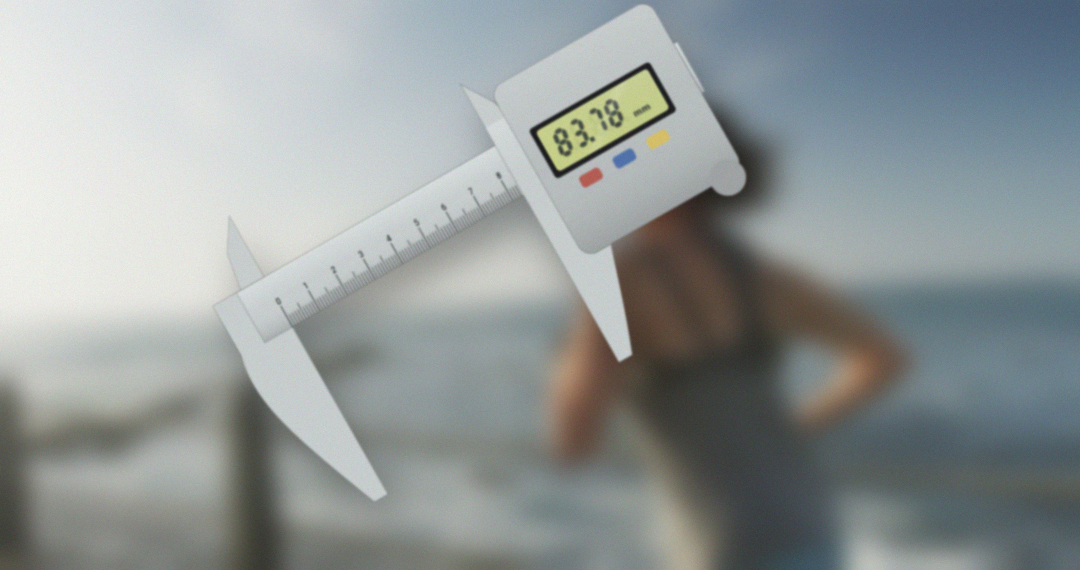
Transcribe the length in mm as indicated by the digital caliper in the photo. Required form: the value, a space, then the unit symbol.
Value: 83.78 mm
